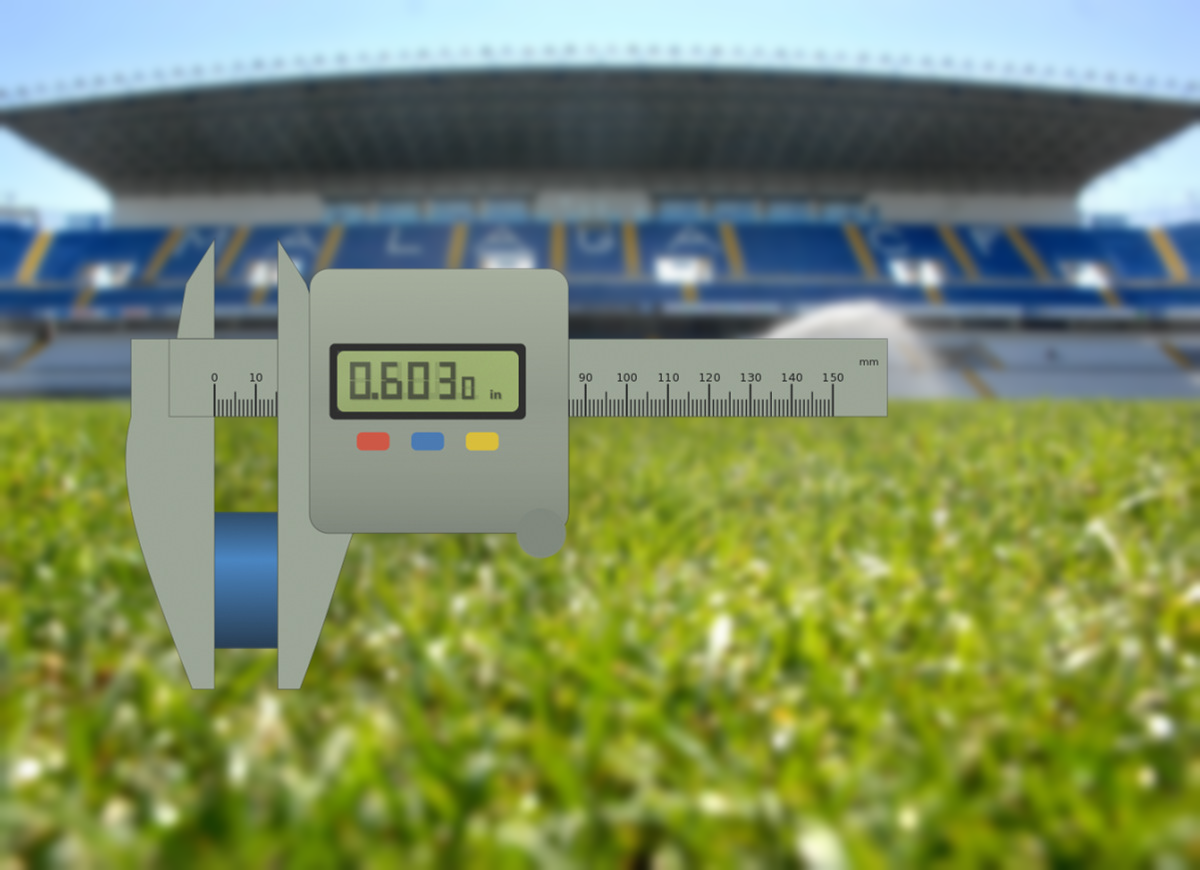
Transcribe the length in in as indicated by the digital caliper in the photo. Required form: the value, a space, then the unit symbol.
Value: 0.6030 in
